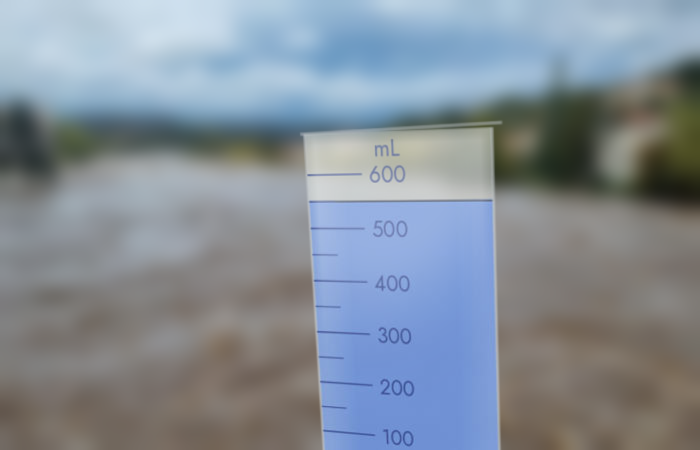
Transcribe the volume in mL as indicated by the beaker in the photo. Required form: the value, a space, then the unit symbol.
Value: 550 mL
